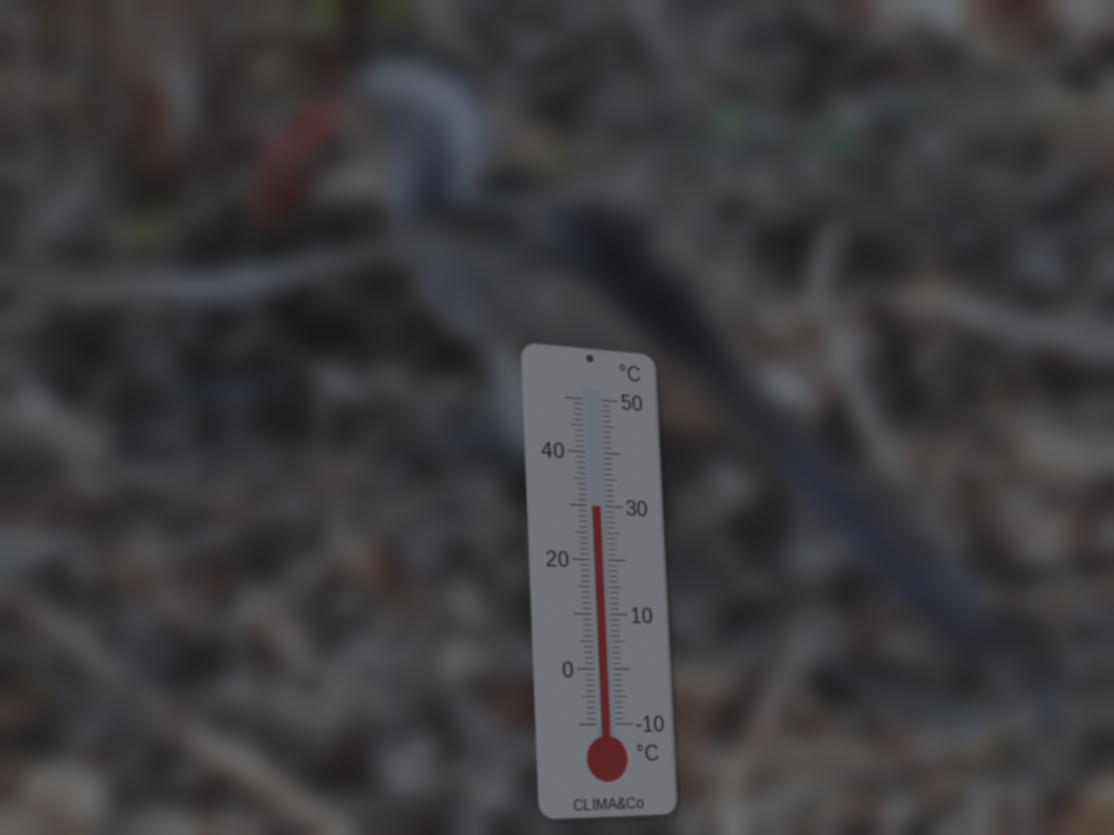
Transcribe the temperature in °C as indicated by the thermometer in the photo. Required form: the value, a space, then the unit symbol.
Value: 30 °C
